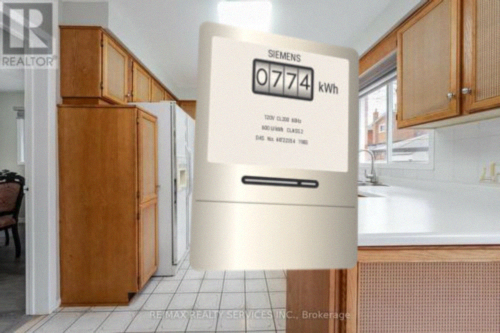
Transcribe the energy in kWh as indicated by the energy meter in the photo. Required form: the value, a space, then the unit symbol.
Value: 774 kWh
